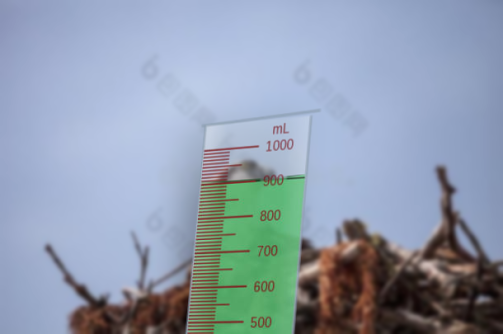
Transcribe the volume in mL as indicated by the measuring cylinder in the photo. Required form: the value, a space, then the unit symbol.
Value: 900 mL
